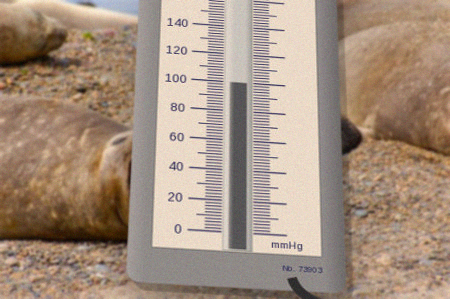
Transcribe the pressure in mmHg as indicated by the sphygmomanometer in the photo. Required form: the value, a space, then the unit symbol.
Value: 100 mmHg
